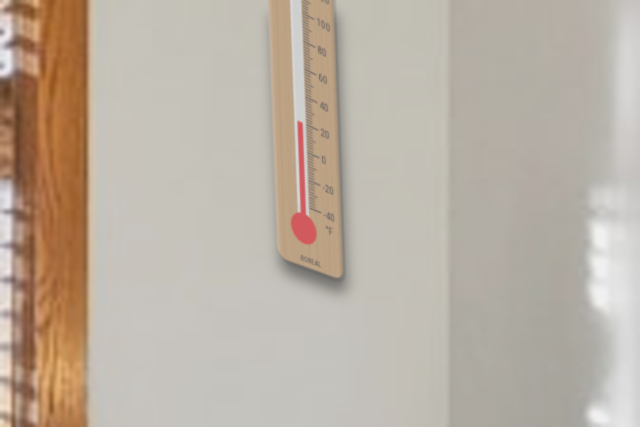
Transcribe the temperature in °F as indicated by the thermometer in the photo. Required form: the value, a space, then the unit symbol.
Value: 20 °F
